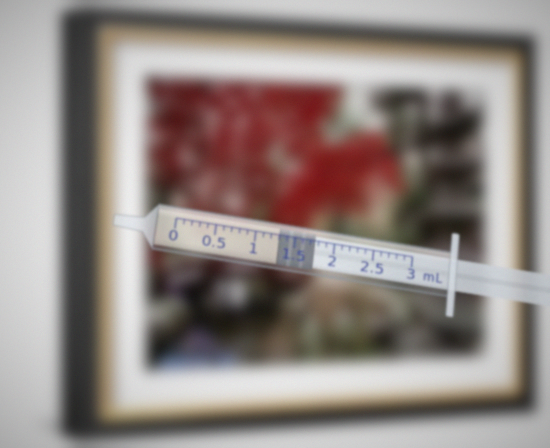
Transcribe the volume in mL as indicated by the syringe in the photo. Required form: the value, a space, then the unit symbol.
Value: 1.3 mL
